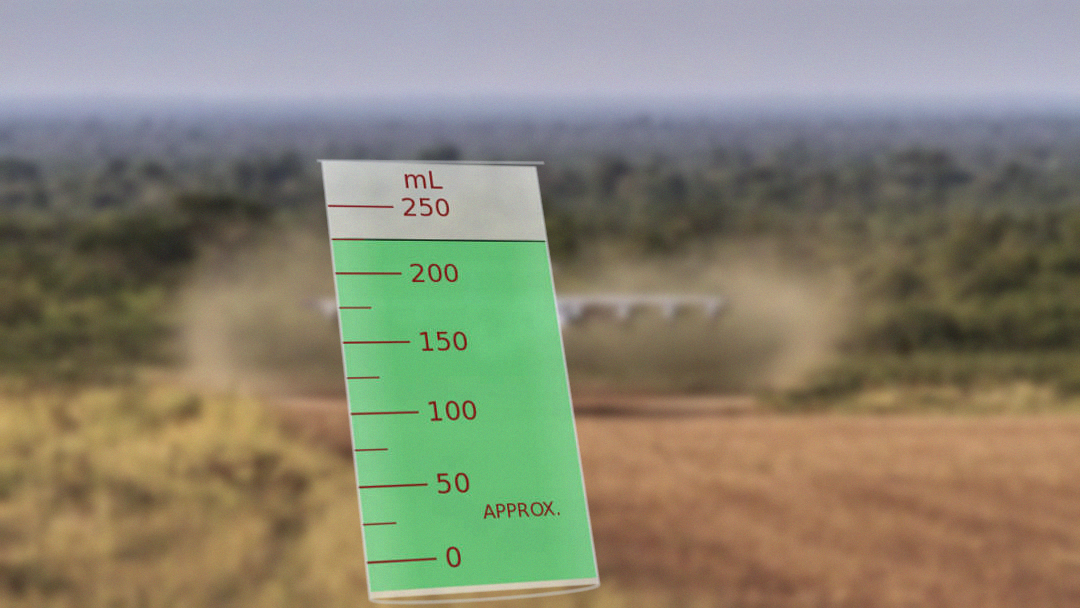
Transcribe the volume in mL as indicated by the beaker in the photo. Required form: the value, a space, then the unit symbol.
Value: 225 mL
